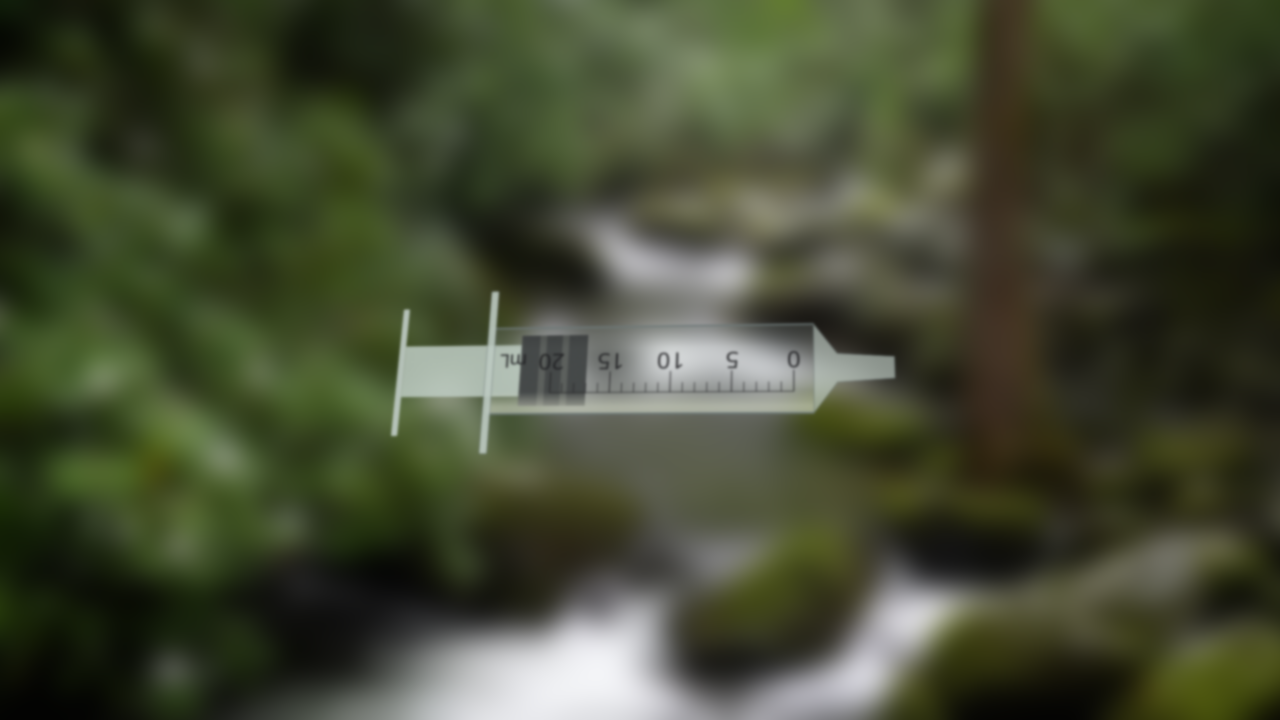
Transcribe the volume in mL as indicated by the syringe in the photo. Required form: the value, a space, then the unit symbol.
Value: 17 mL
